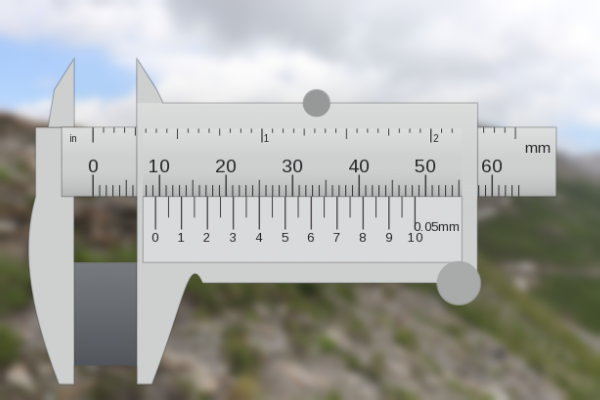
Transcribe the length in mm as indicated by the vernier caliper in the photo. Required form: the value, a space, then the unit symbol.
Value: 9.4 mm
